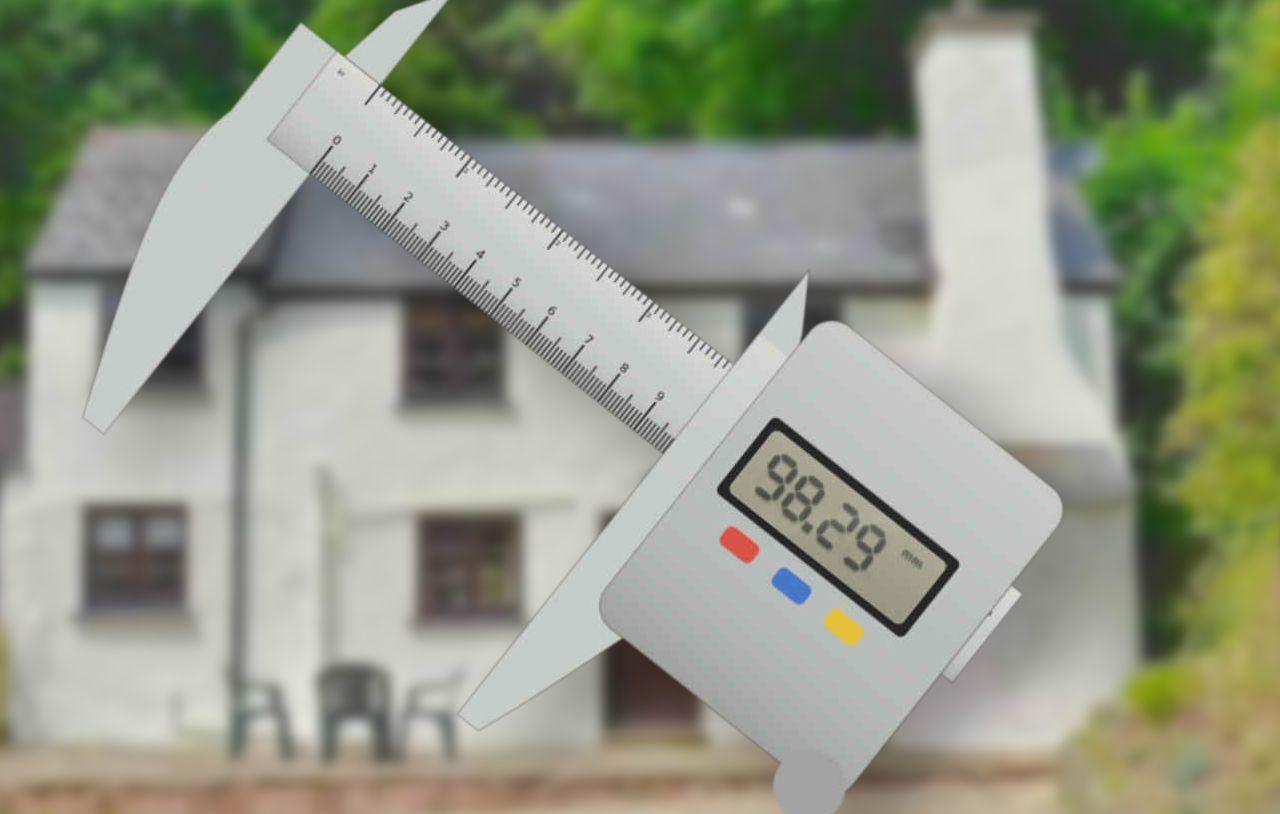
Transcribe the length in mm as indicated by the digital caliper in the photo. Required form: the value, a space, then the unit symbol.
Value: 98.29 mm
